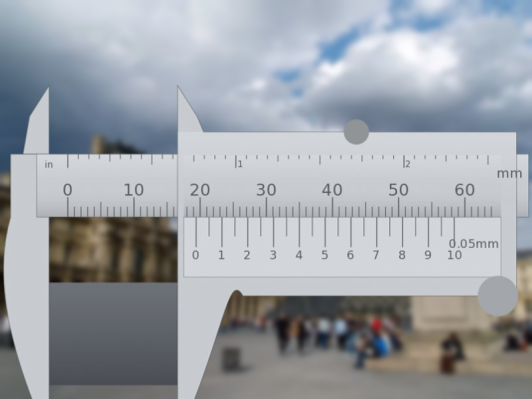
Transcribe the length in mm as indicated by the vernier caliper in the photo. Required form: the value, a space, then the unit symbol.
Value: 19.4 mm
